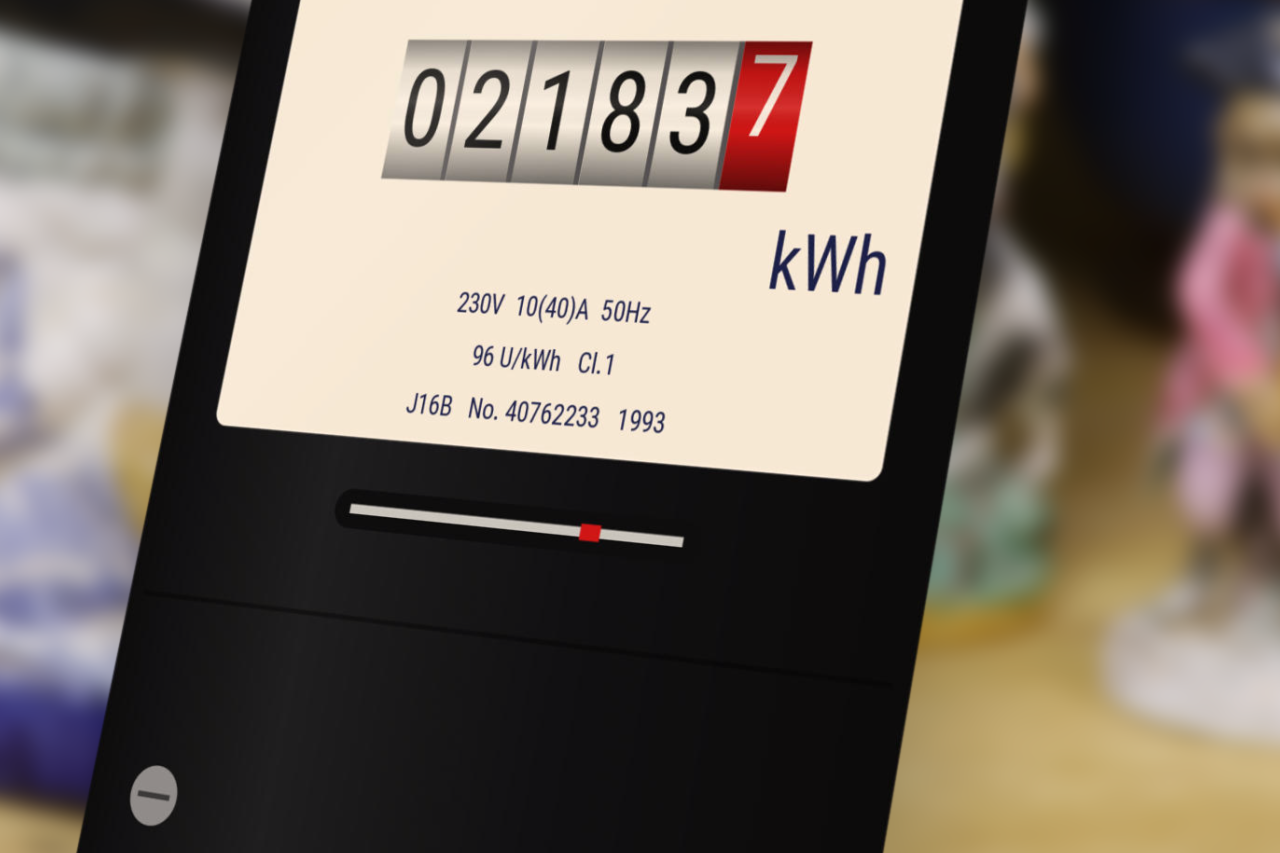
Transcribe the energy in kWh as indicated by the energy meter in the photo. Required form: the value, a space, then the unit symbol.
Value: 2183.7 kWh
